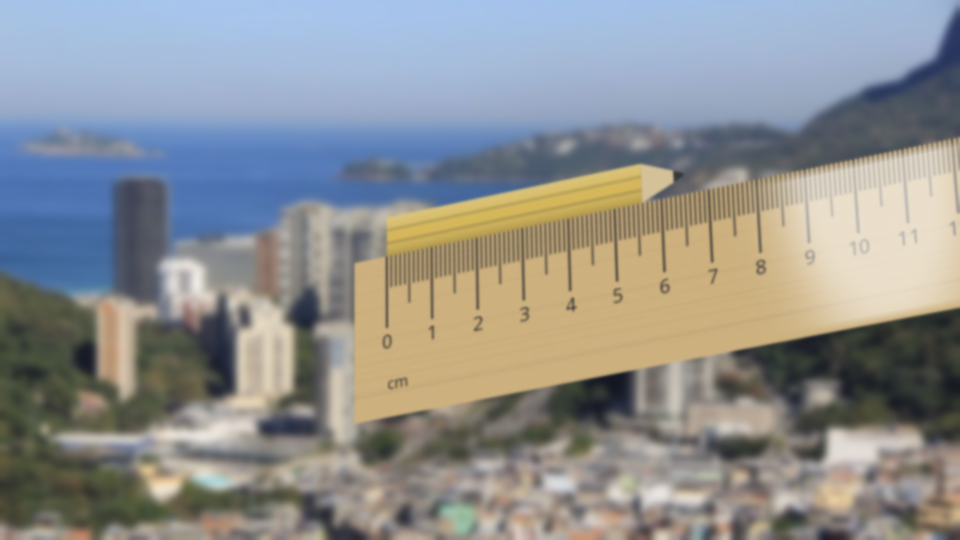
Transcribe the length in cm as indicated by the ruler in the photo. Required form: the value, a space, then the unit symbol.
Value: 6.5 cm
